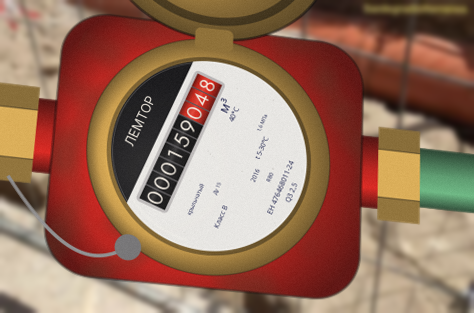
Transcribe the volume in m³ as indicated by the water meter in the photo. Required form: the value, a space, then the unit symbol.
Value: 159.048 m³
